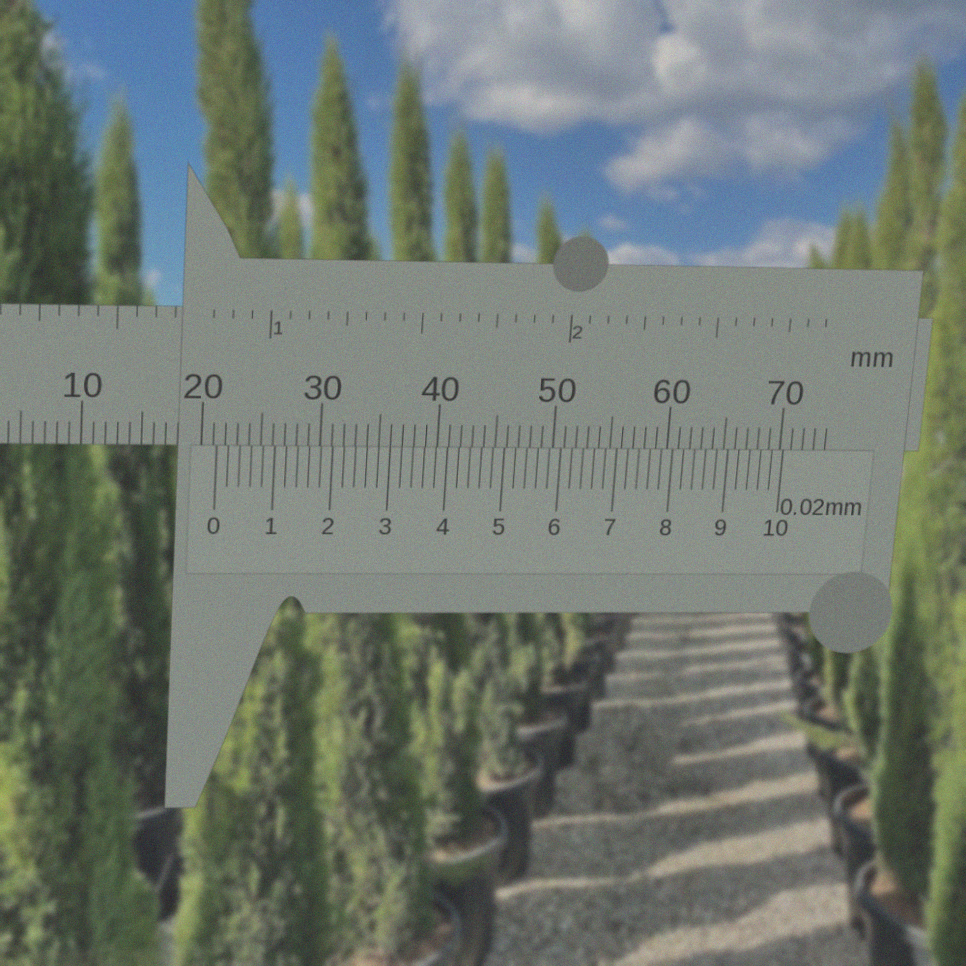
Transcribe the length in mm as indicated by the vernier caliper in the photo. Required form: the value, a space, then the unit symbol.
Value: 21.3 mm
